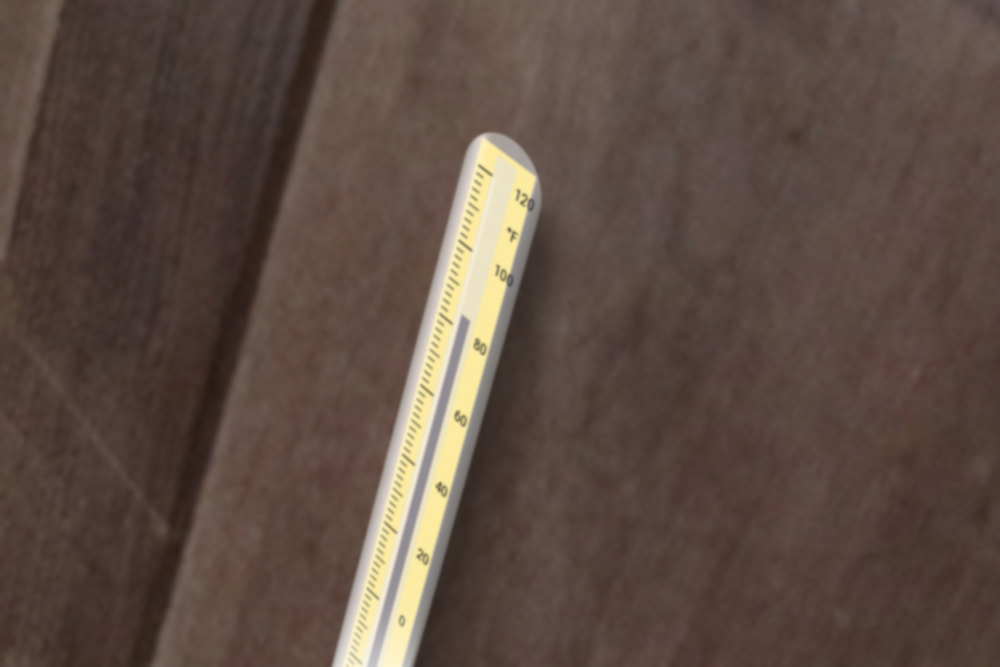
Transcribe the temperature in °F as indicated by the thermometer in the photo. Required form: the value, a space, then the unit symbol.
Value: 84 °F
